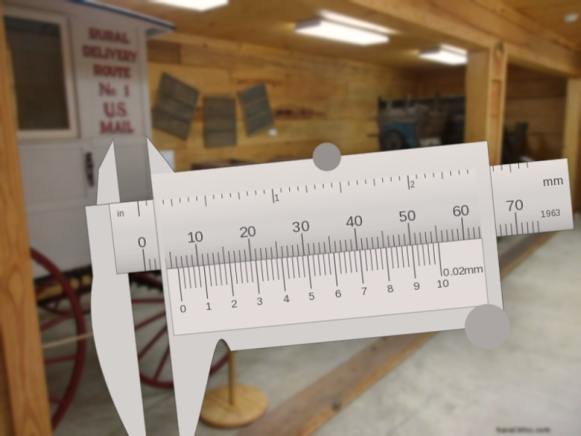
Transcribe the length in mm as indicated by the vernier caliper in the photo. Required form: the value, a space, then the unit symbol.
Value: 6.2 mm
